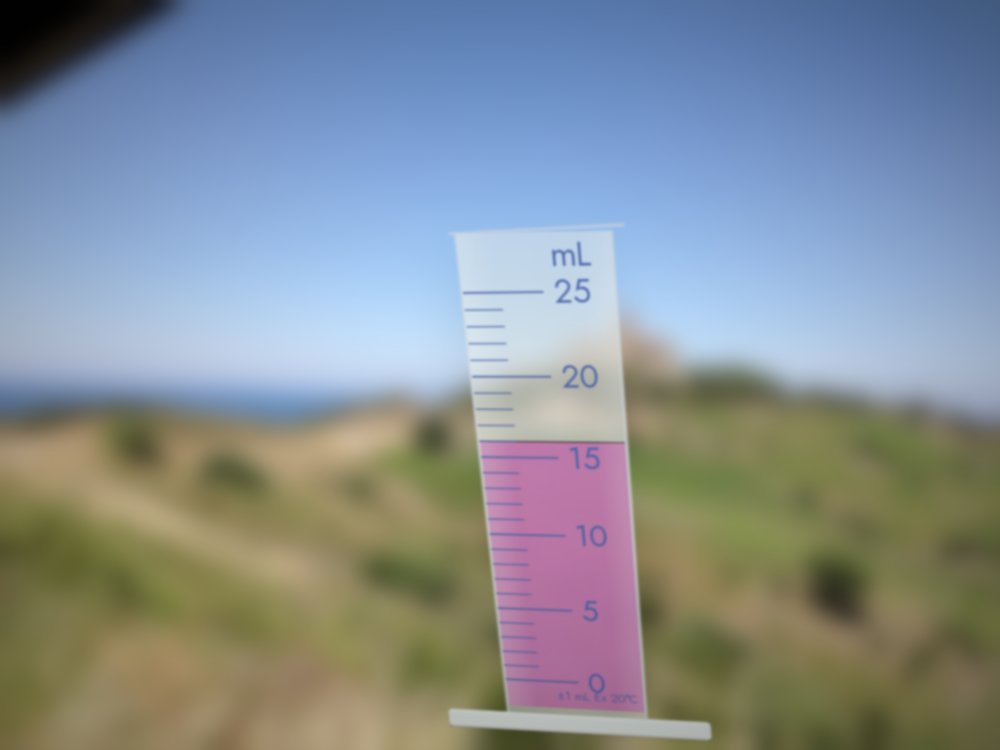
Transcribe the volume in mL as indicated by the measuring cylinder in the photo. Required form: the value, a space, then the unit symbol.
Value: 16 mL
